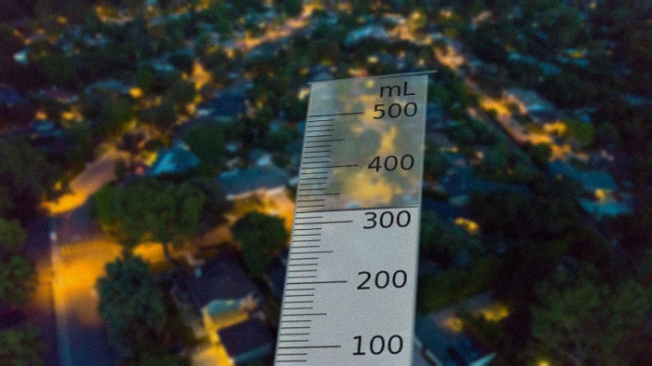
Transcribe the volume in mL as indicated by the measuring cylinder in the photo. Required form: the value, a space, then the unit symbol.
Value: 320 mL
